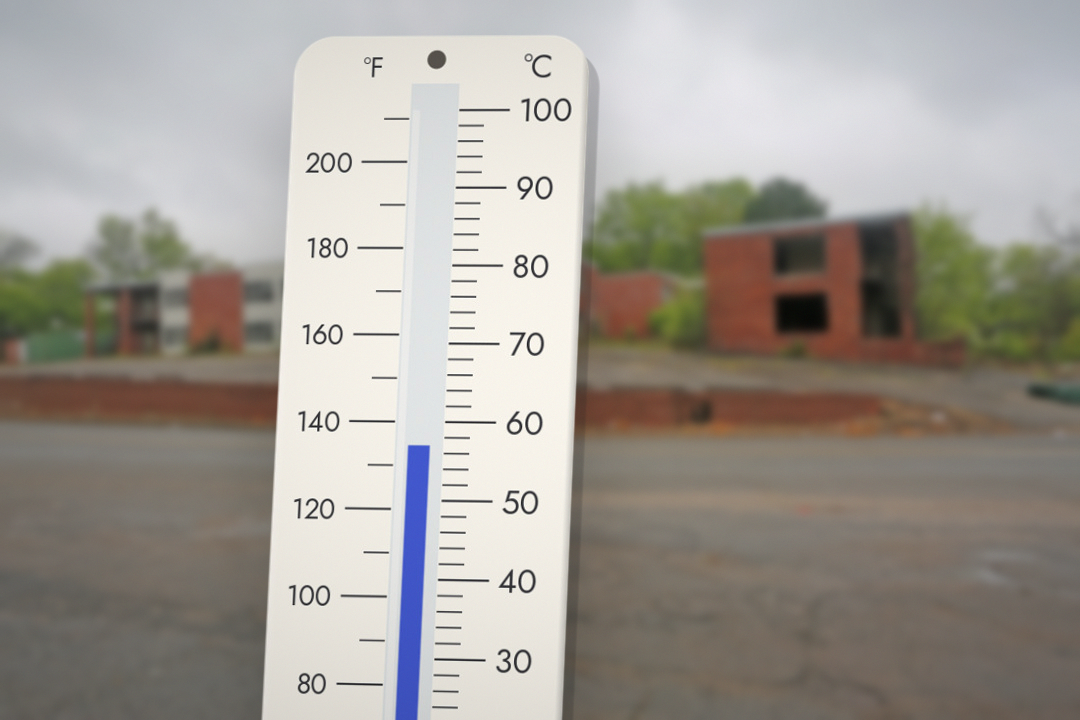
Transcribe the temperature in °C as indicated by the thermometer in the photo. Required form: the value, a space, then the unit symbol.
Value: 57 °C
